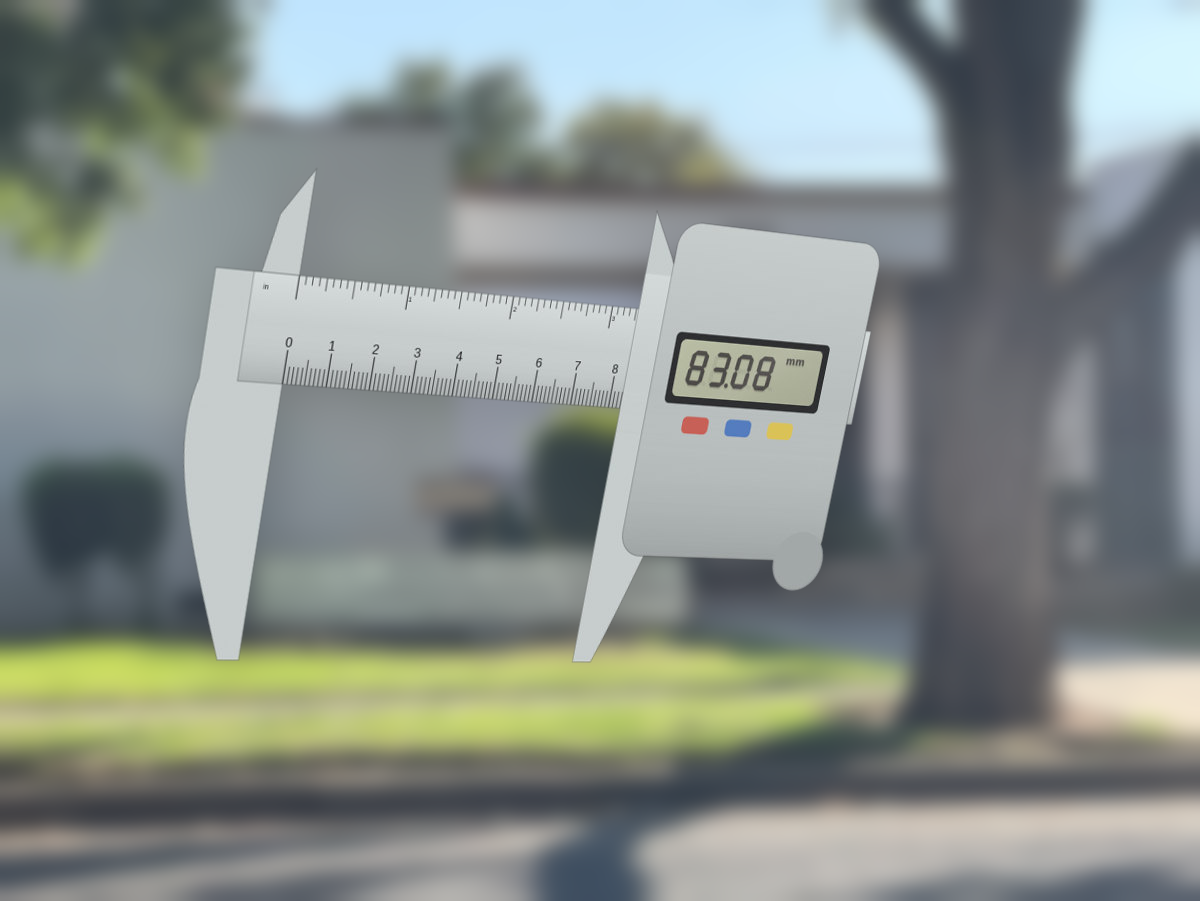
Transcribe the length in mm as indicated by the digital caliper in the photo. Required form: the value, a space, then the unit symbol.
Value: 83.08 mm
